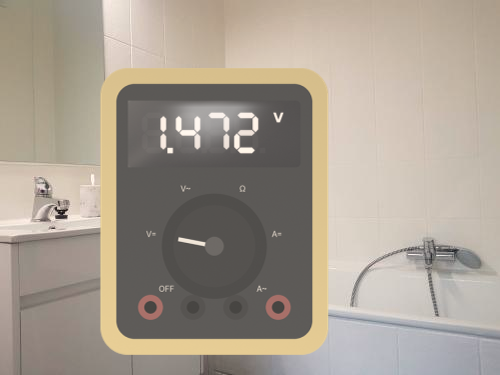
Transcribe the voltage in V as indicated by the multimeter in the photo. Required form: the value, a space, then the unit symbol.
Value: 1.472 V
